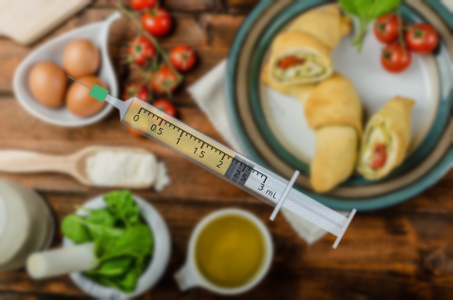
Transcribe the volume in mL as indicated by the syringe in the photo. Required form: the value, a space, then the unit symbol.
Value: 2.2 mL
